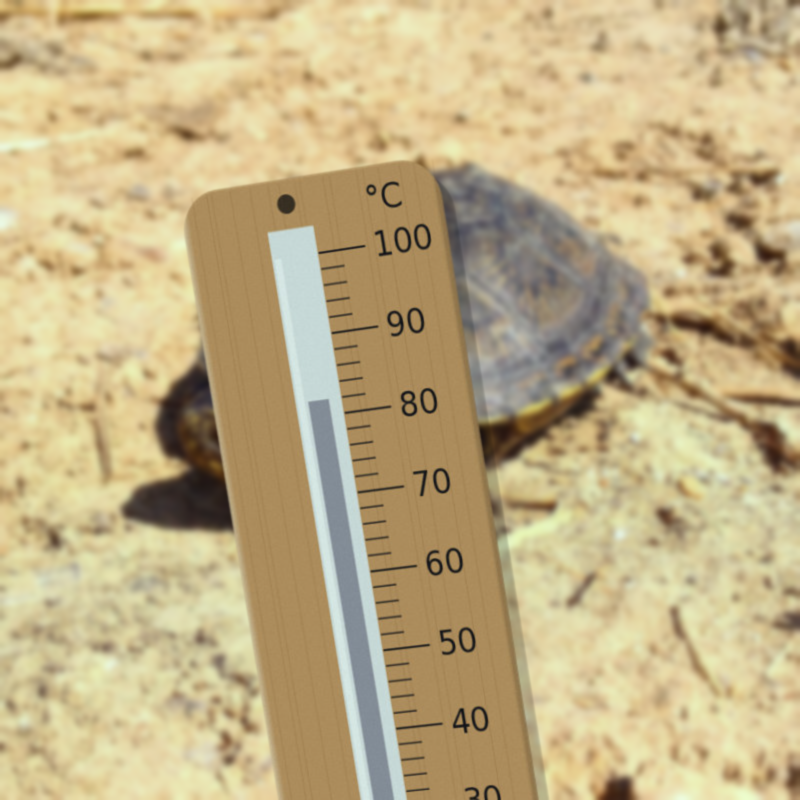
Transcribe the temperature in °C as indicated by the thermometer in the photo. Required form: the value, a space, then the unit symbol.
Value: 82 °C
